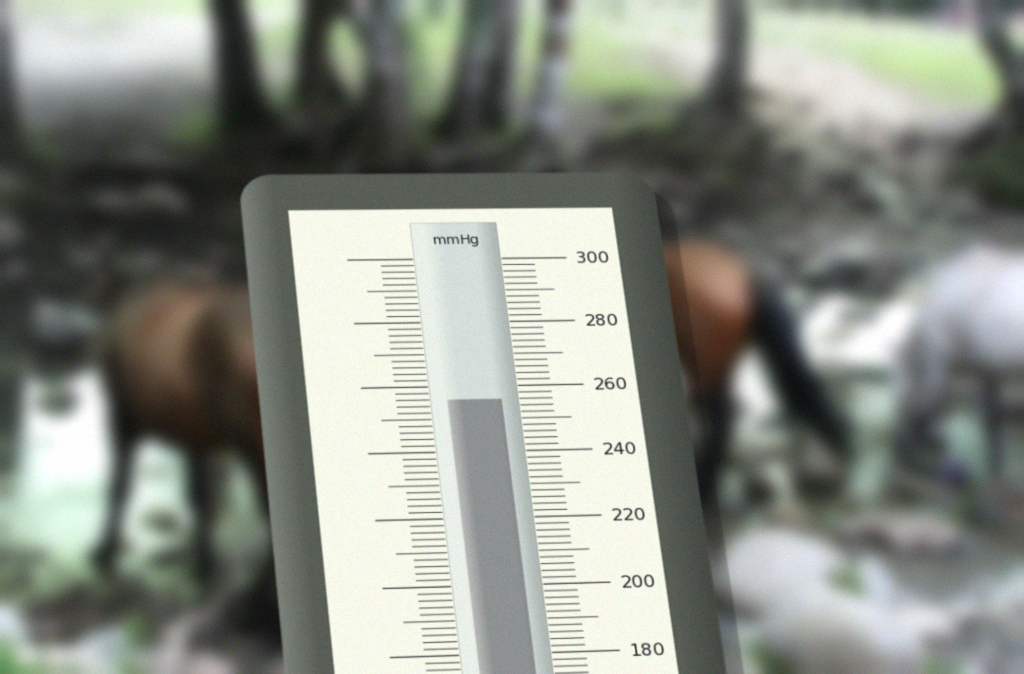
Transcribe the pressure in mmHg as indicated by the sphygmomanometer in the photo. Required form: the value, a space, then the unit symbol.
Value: 256 mmHg
